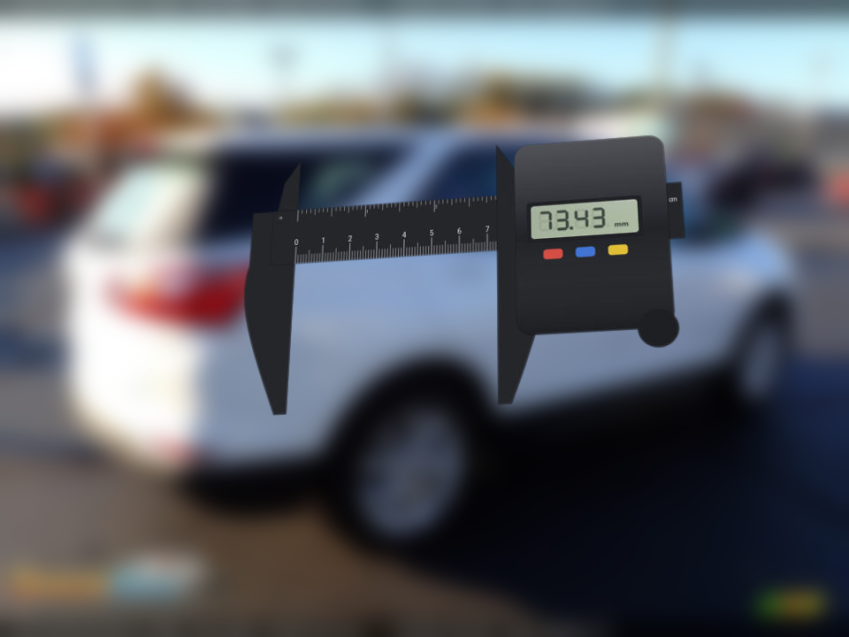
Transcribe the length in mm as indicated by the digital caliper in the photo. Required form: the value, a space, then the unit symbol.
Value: 73.43 mm
